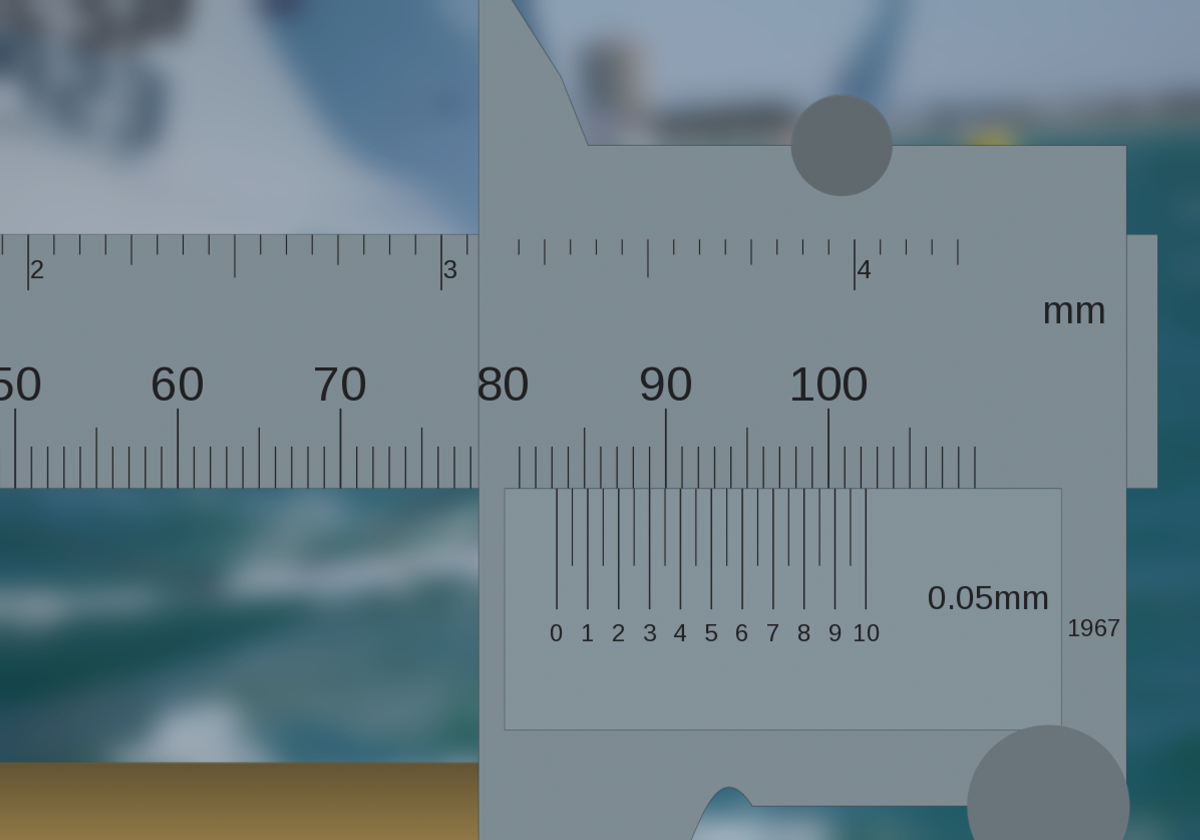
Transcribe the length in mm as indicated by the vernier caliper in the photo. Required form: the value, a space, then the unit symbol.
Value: 83.3 mm
